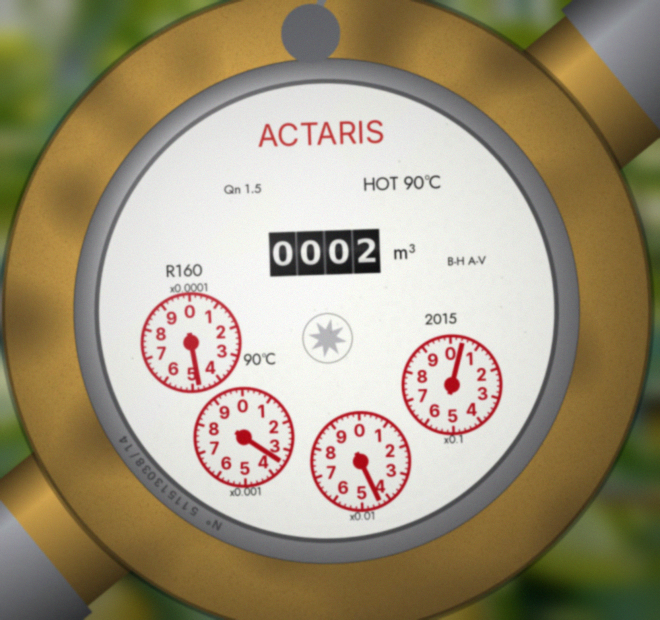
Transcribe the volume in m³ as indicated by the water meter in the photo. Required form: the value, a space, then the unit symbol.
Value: 2.0434 m³
